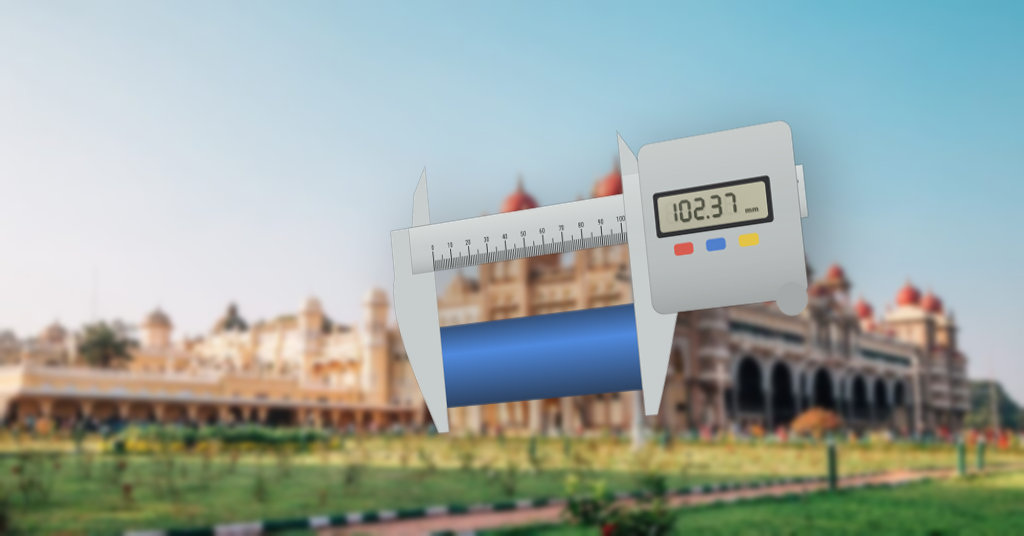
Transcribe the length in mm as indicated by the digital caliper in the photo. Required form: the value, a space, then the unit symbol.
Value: 102.37 mm
